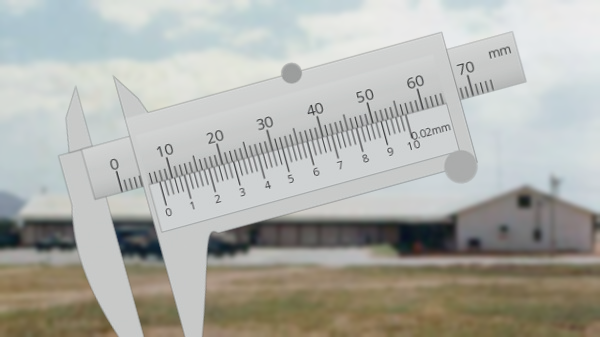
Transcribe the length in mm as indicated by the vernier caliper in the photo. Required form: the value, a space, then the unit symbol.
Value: 7.5 mm
